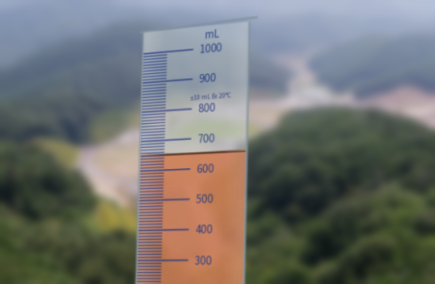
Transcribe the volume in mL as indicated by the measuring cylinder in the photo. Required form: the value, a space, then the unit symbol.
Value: 650 mL
